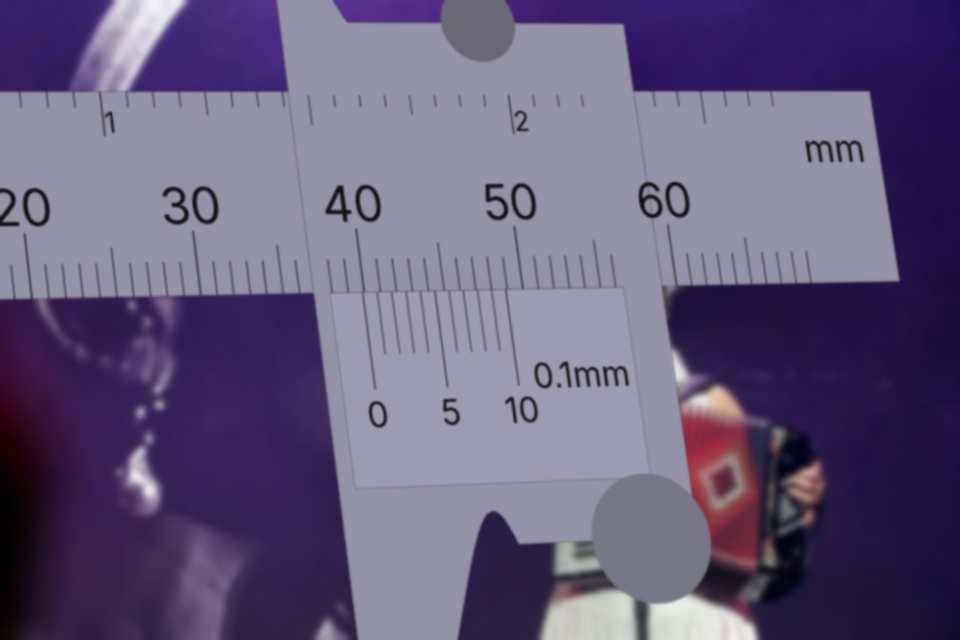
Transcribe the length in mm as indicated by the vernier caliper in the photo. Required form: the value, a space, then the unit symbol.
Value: 39.9 mm
